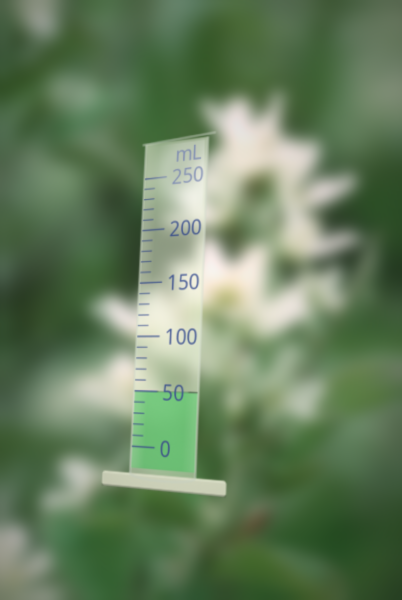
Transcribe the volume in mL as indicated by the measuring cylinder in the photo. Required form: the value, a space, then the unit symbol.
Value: 50 mL
